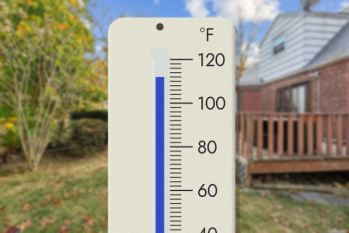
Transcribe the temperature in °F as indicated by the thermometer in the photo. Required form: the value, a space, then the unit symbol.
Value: 112 °F
